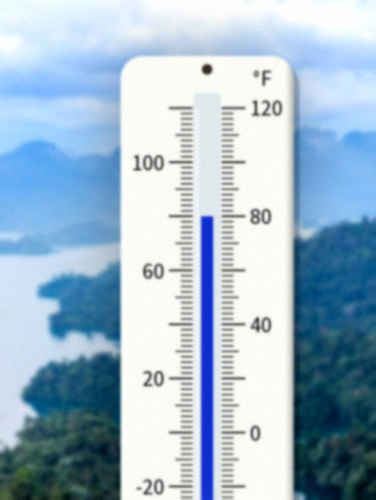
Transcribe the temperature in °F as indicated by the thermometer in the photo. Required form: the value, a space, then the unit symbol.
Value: 80 °F
